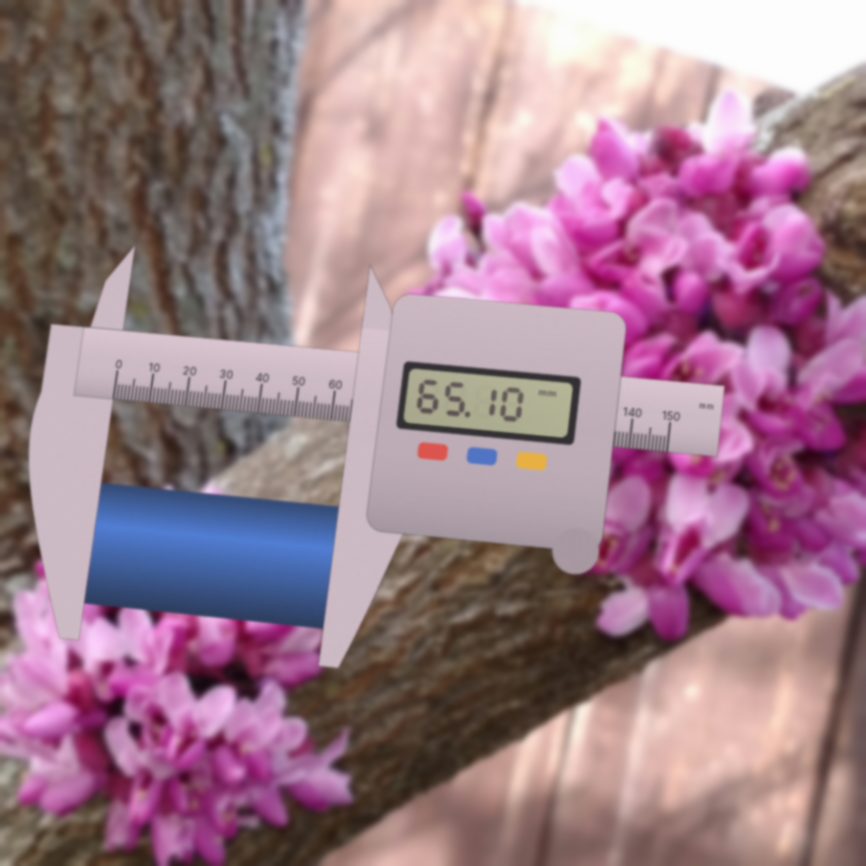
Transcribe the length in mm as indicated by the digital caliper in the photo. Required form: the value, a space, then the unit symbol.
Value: 65.10 mm
